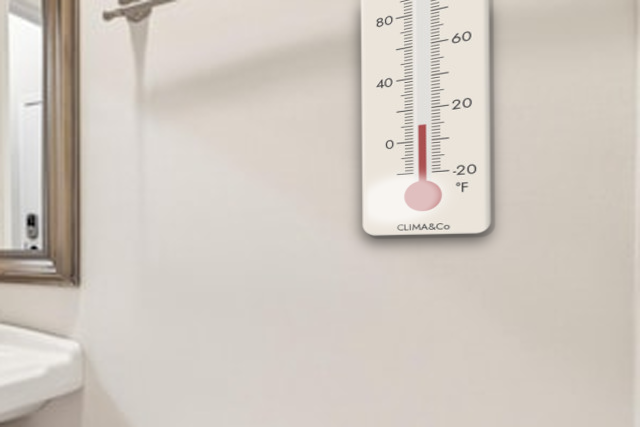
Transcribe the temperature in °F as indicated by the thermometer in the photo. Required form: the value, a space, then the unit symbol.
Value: 10 °F
